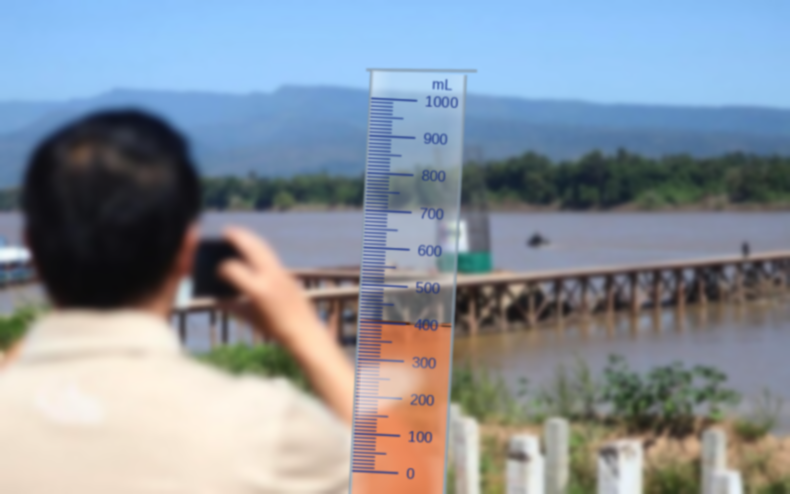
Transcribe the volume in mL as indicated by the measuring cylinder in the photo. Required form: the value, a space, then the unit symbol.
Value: 400 mL
